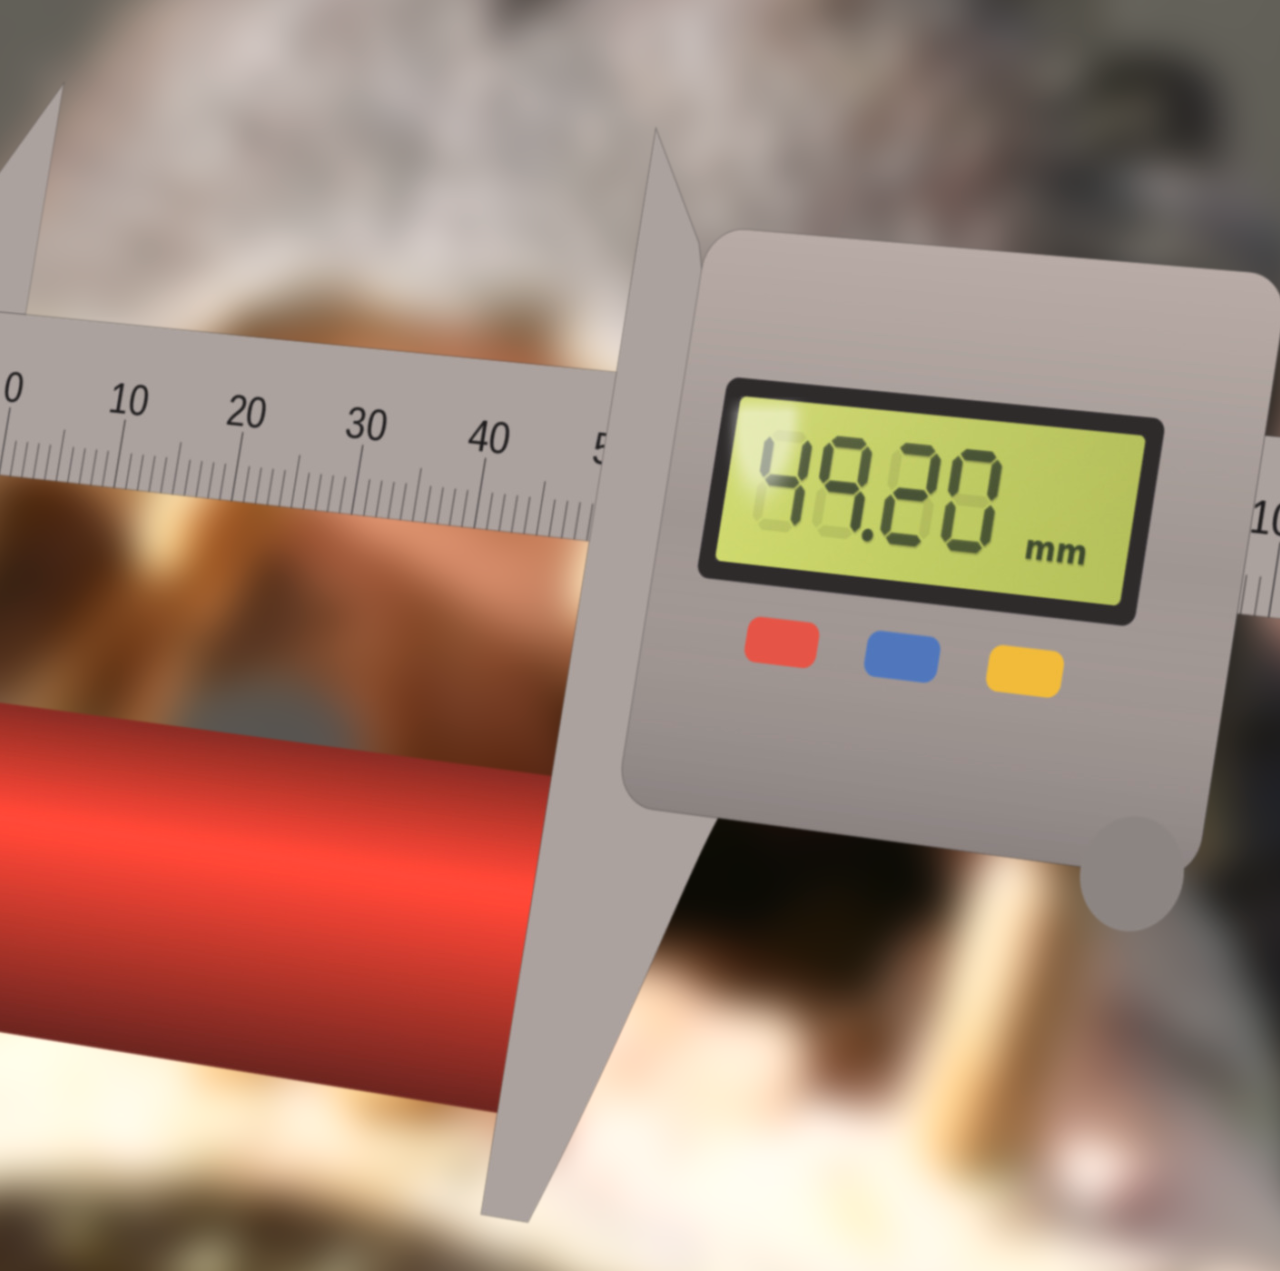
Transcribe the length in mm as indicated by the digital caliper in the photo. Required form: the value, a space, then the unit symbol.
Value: 49.20 mm
